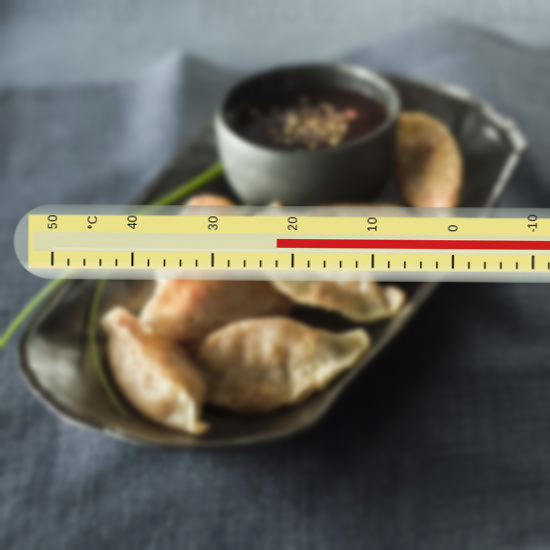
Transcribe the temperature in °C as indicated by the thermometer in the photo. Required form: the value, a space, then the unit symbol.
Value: 22 °C
